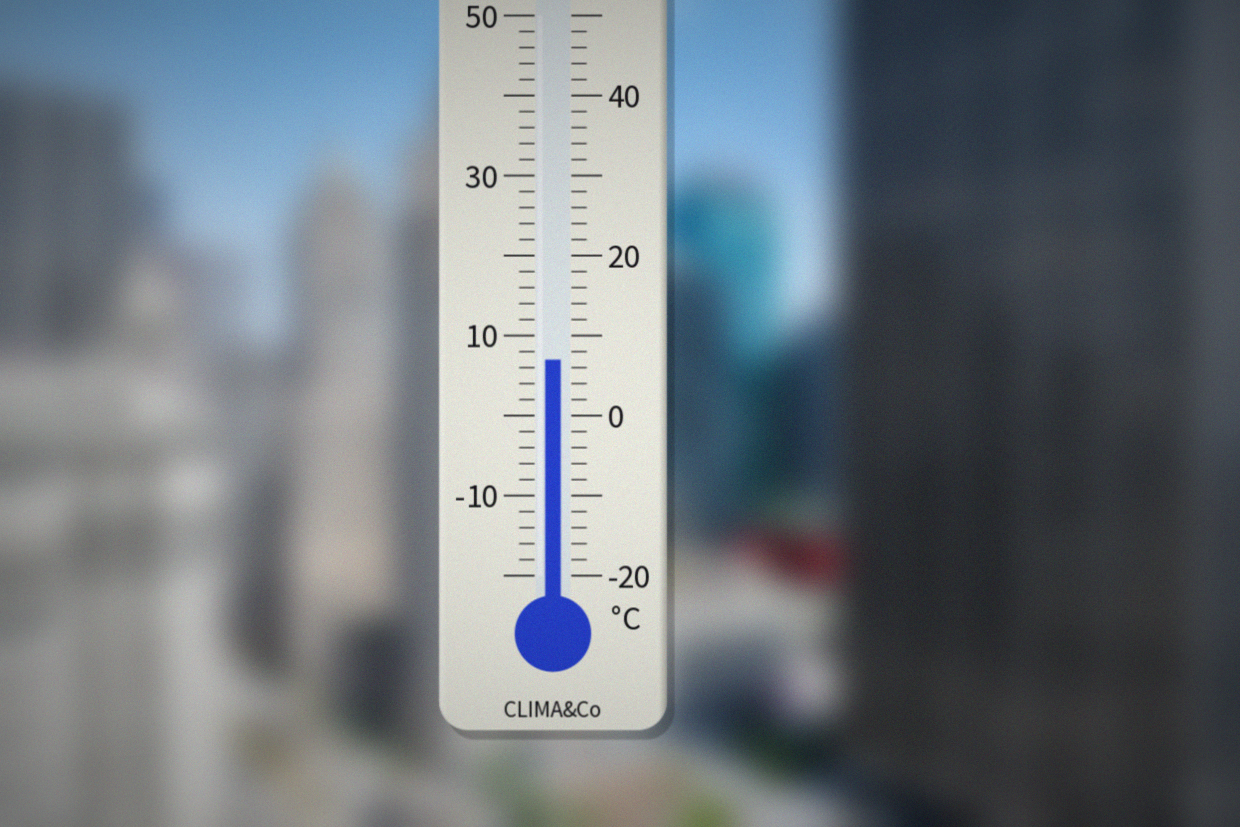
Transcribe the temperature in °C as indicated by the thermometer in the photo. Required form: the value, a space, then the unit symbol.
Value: 7 °C
